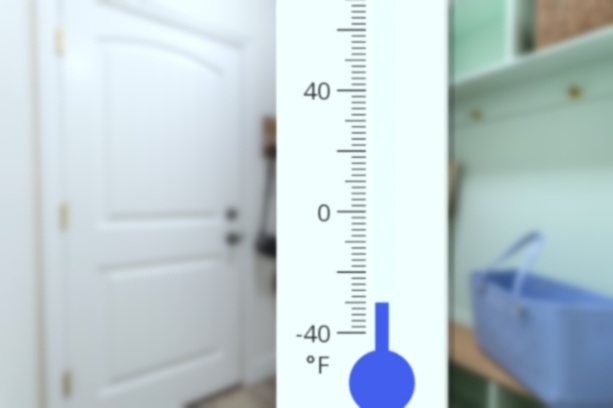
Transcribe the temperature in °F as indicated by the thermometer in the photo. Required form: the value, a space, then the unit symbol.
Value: -30 °F
